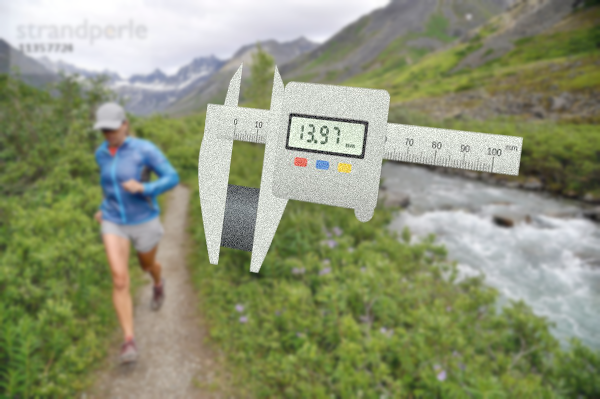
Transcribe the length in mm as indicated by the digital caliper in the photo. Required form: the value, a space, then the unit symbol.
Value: 13.97 mm
